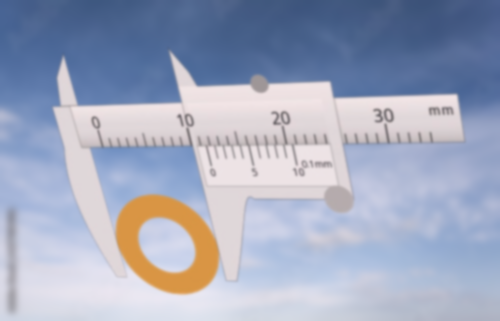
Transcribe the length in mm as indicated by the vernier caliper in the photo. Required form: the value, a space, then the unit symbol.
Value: 11.6 mm
